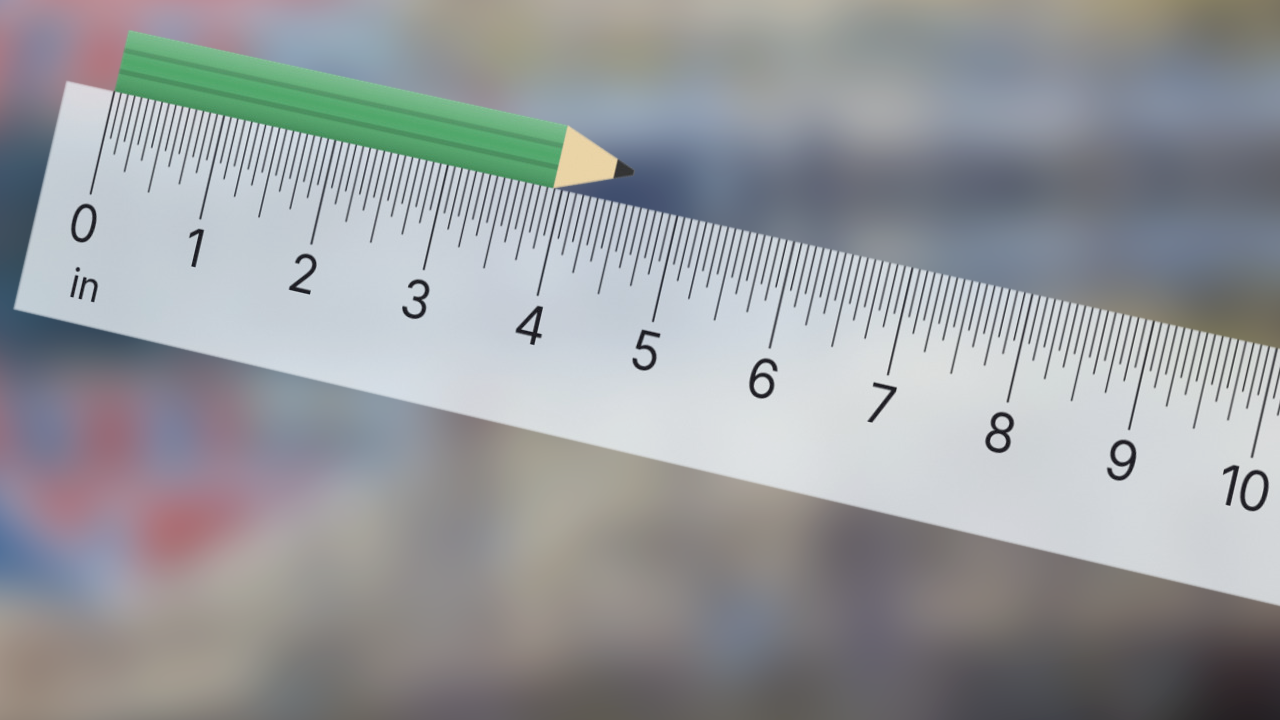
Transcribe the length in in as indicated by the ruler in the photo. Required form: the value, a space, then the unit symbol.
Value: 4.5625 in
